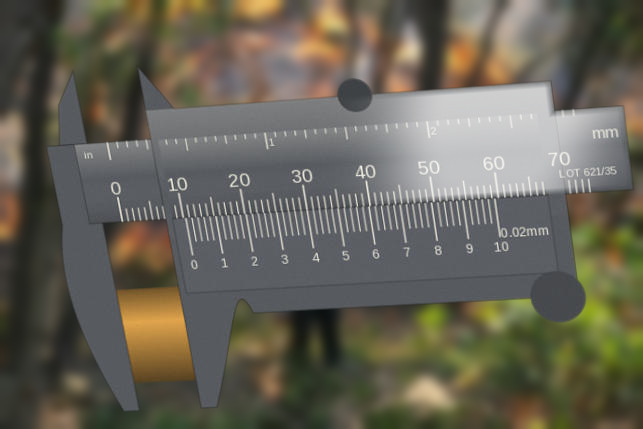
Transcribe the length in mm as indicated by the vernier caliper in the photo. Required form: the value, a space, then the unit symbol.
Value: 10.4 mm
